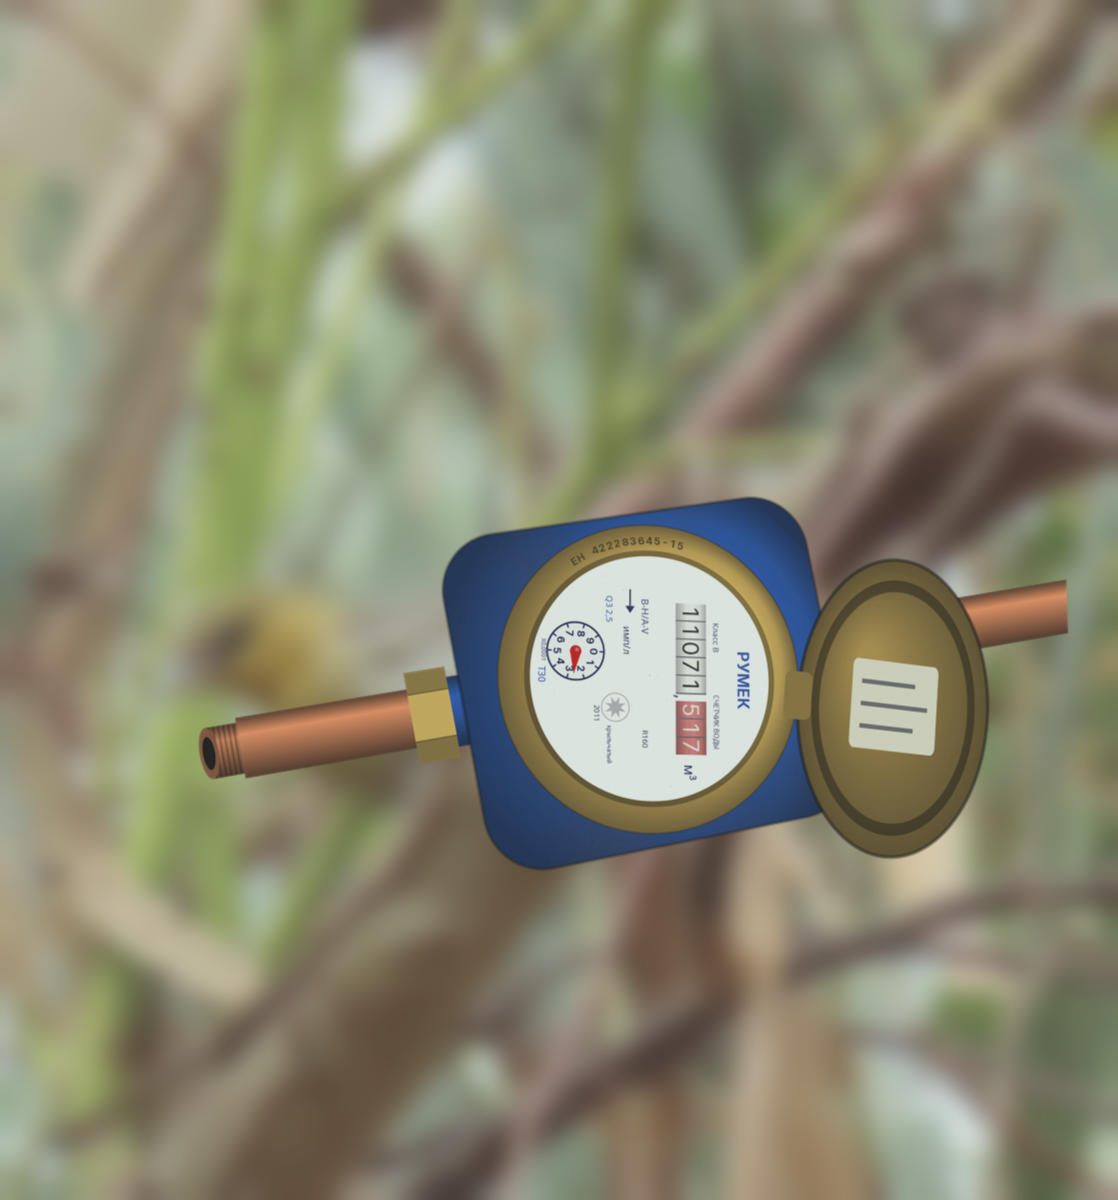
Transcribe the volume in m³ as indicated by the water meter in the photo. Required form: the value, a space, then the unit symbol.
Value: 11071.5172 m³
